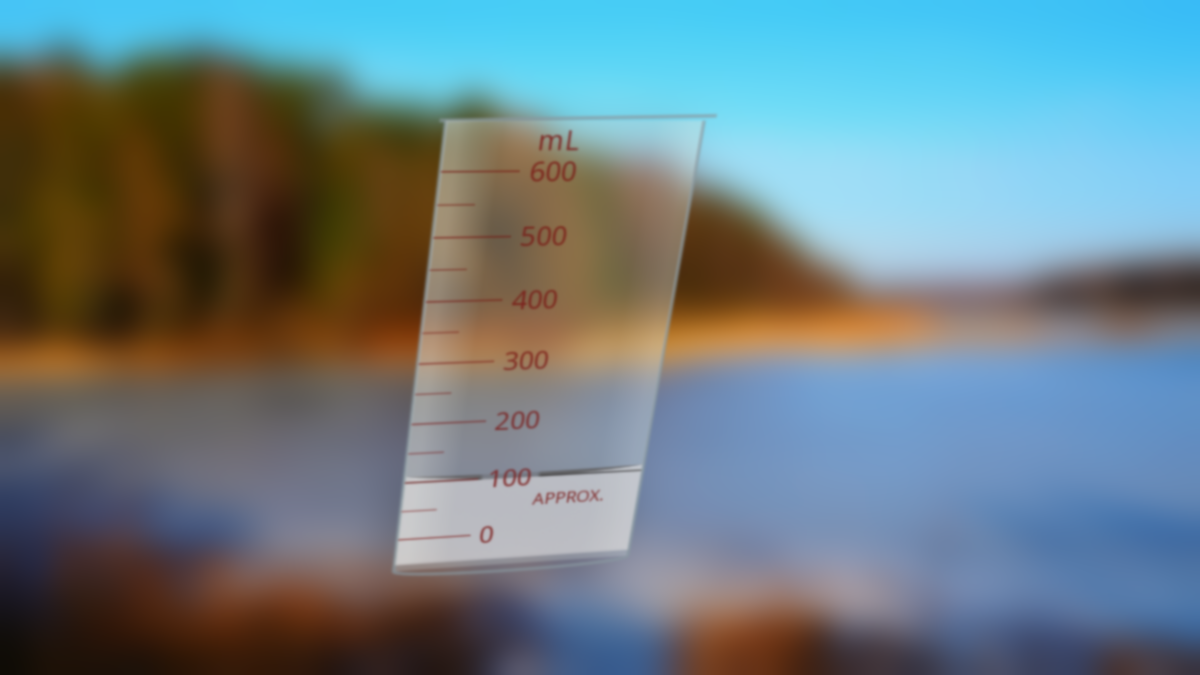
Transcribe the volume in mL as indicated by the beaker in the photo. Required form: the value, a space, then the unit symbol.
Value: 100 mL
